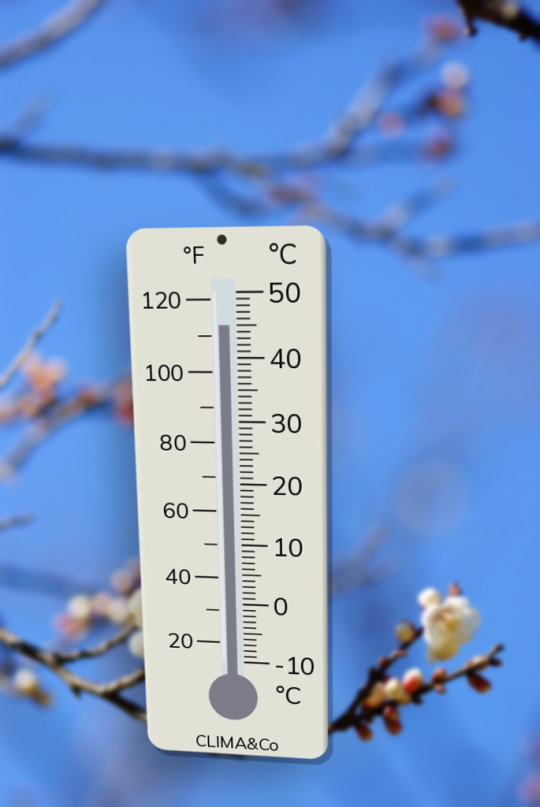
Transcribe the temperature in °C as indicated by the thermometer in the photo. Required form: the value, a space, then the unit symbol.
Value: 45 °C
